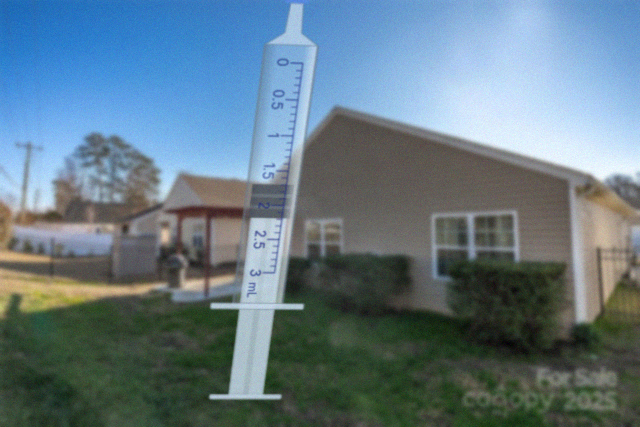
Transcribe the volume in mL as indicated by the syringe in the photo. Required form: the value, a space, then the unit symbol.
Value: 1.7 mL
